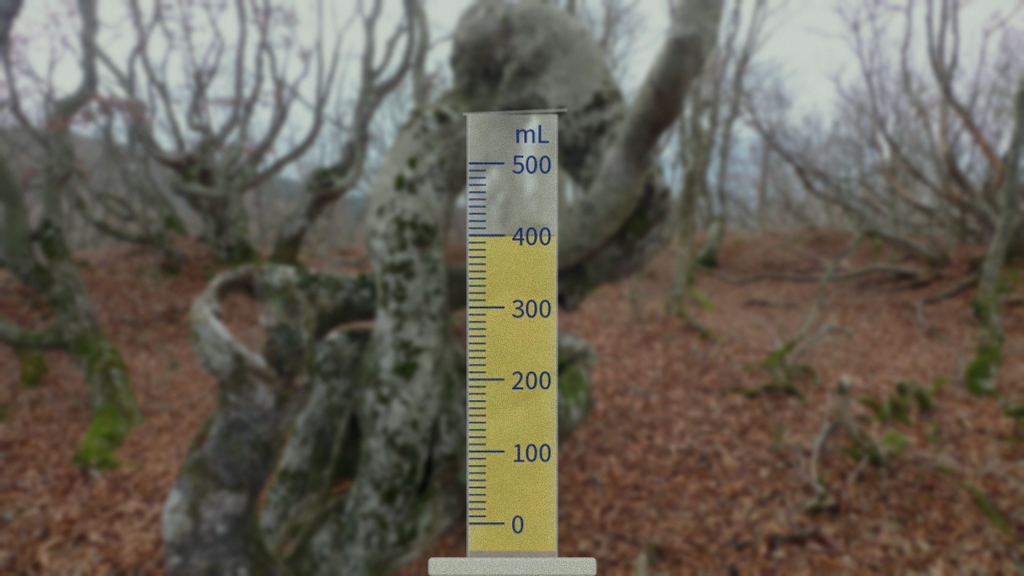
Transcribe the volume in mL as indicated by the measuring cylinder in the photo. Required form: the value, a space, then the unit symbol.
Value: 400 mL
